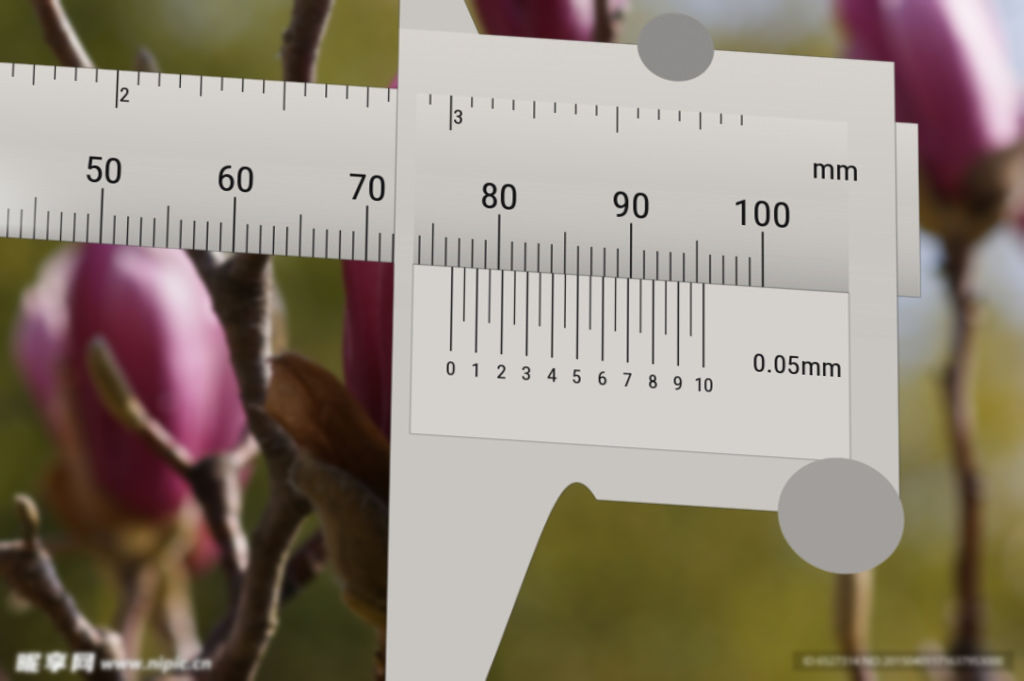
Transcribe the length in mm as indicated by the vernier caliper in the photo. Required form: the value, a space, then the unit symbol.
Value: 76.5 mm
